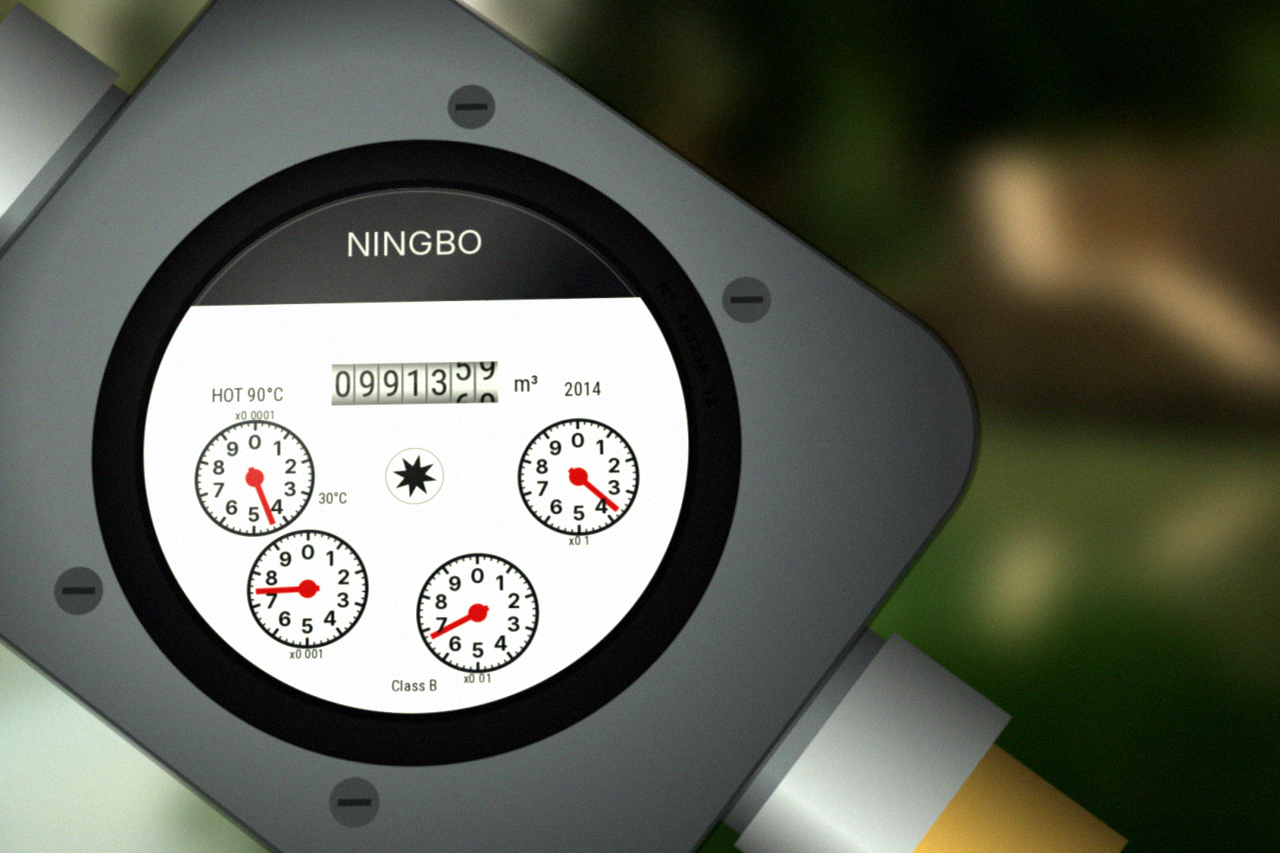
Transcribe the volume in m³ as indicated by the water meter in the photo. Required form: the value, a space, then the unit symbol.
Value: 991359.3674 m³
